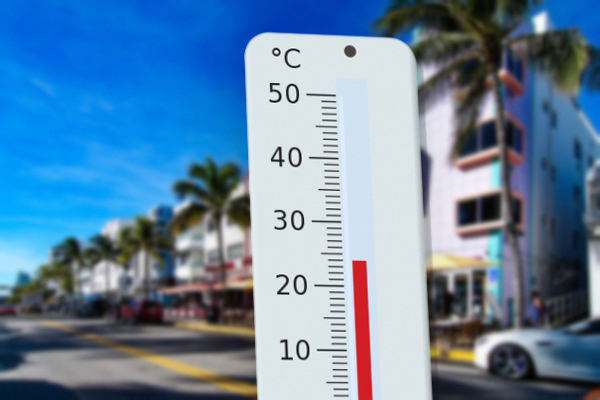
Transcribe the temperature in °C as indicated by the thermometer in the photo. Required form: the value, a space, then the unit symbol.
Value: 24 °C
